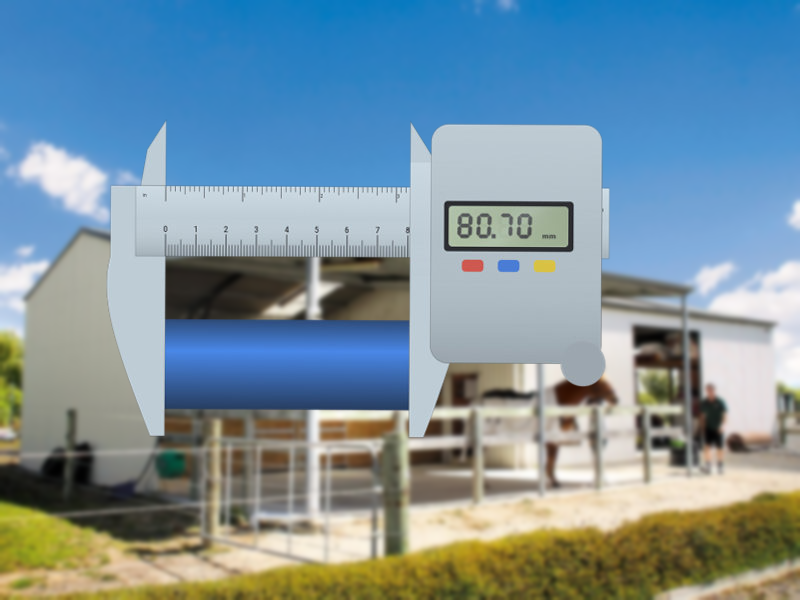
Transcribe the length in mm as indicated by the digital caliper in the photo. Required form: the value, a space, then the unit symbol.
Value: 80.70 mm
